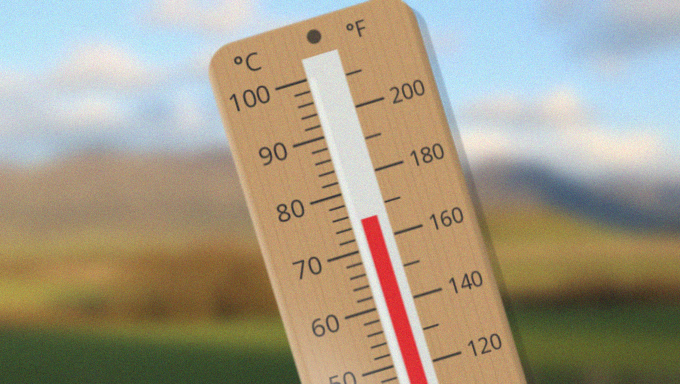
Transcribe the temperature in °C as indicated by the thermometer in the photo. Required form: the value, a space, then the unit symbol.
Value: 75 °C
